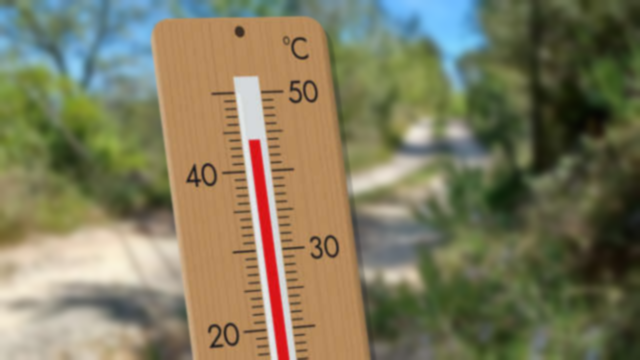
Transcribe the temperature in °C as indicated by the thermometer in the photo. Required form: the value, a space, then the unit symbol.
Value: 44 °C
